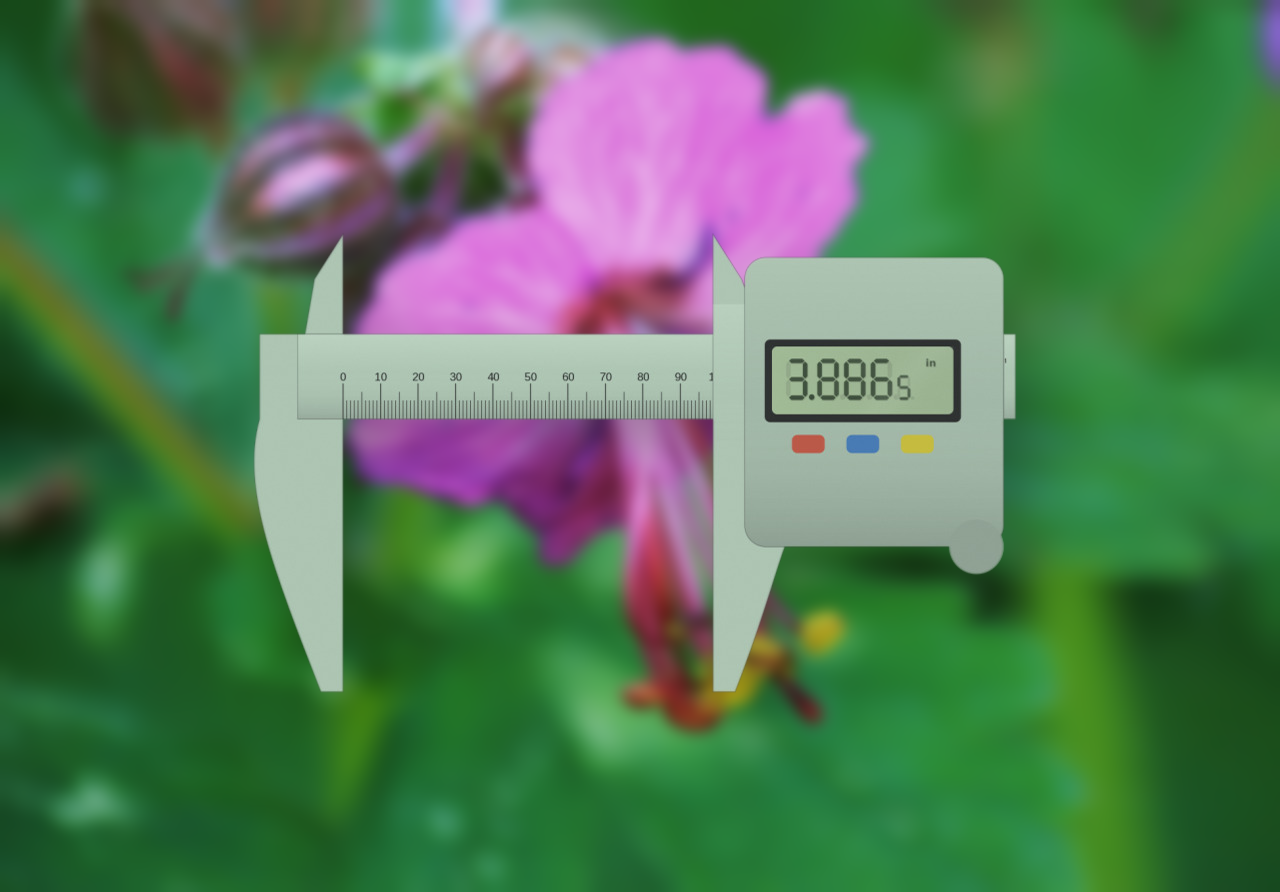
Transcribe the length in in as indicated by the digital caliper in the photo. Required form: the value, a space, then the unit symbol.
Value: 3.8865 in
